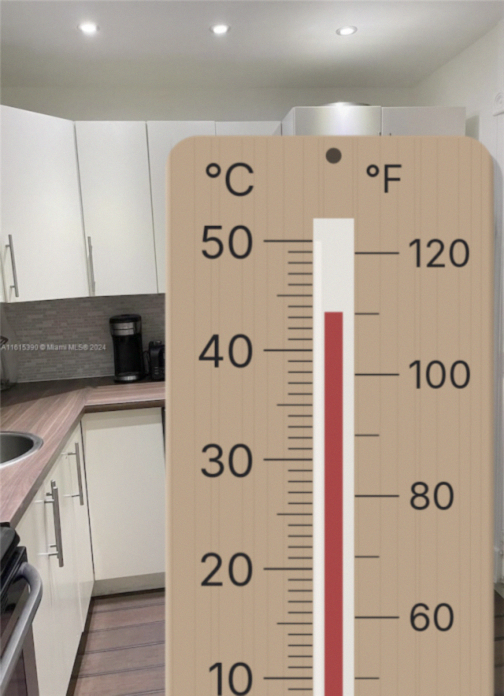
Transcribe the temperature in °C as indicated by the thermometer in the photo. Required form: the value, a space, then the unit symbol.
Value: 43.5 °C
